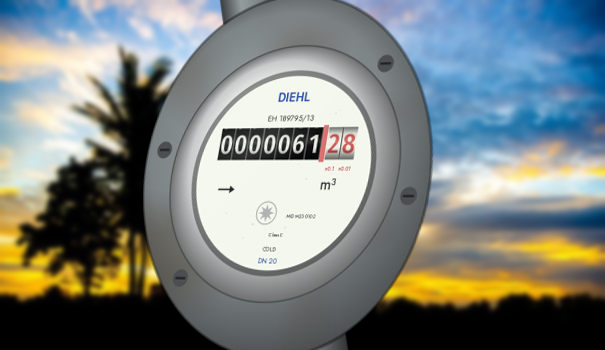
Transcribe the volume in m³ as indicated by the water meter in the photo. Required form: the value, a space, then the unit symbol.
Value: 61.28 m³
